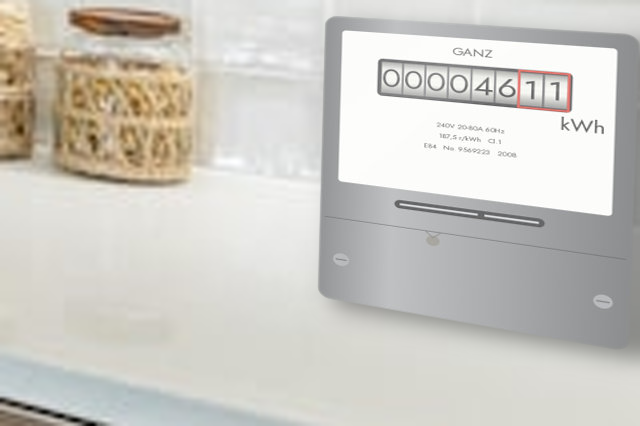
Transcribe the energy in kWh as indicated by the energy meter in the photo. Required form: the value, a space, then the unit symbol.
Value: 46.11 kWh
